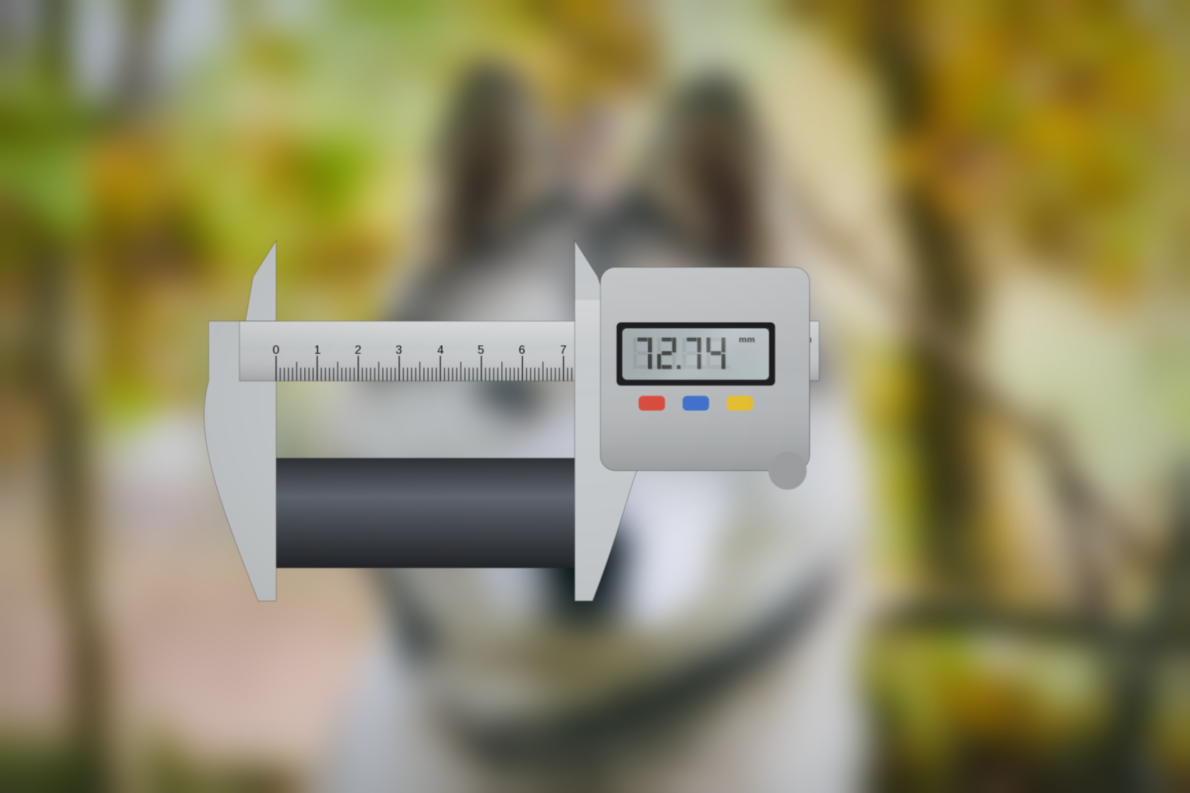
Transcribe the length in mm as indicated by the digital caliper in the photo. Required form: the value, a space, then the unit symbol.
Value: 72.74 mm
